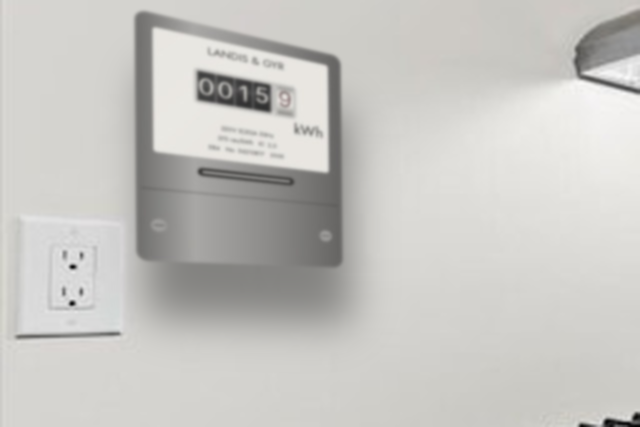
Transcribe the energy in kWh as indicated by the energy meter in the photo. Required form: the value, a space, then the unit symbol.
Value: 15.9 kWh
